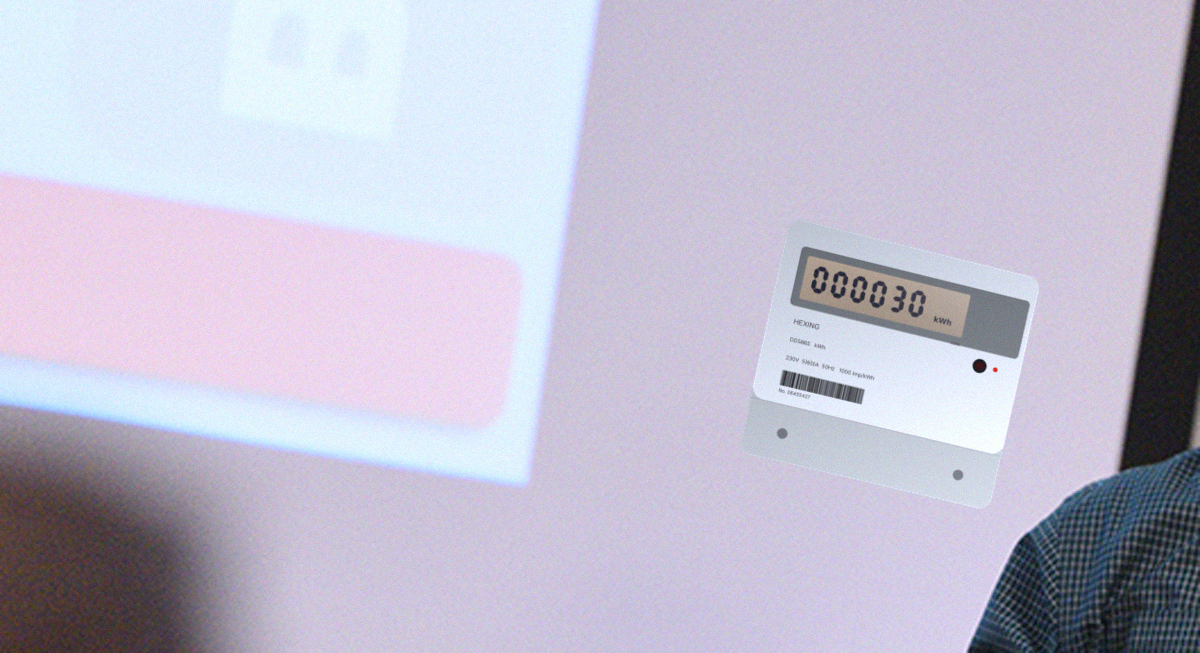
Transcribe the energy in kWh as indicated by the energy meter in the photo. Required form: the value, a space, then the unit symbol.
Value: 30 kWh
